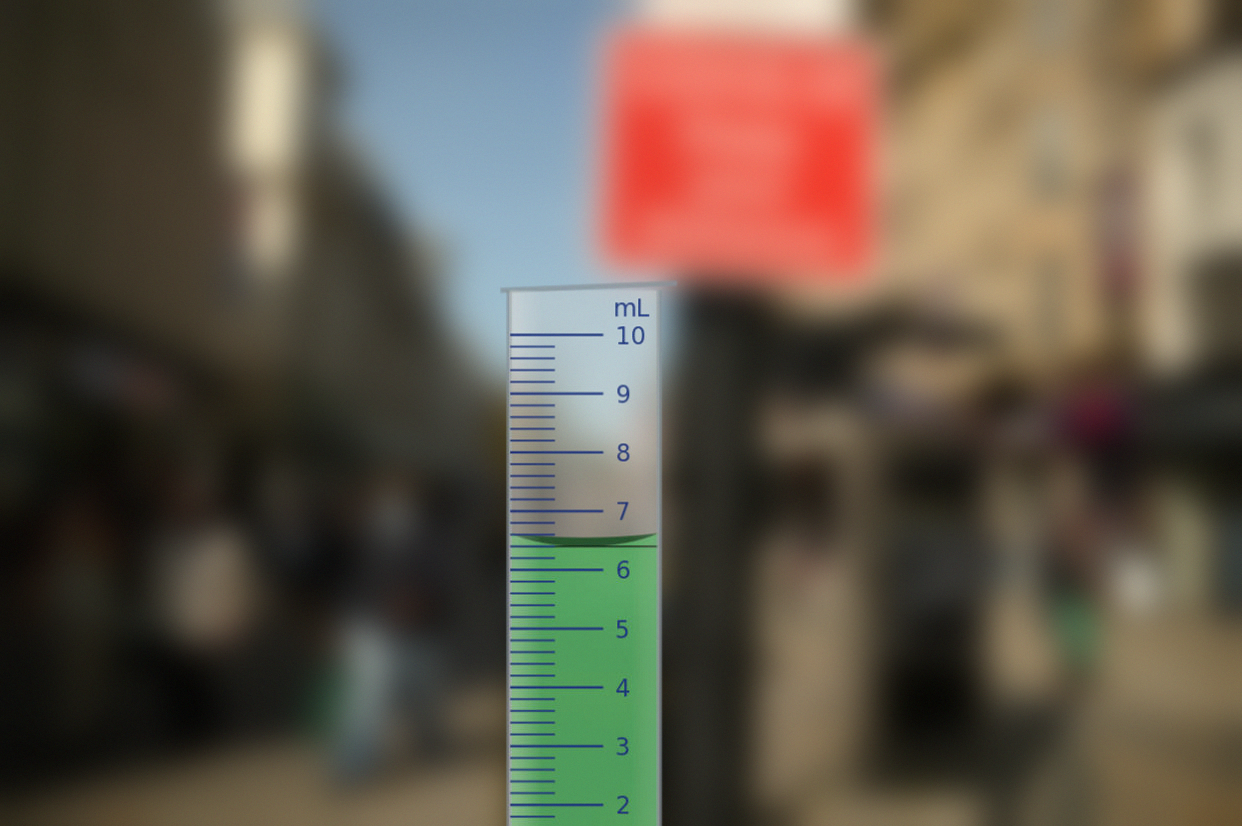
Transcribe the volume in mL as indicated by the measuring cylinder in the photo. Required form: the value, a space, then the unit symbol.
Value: 6.4 mL
